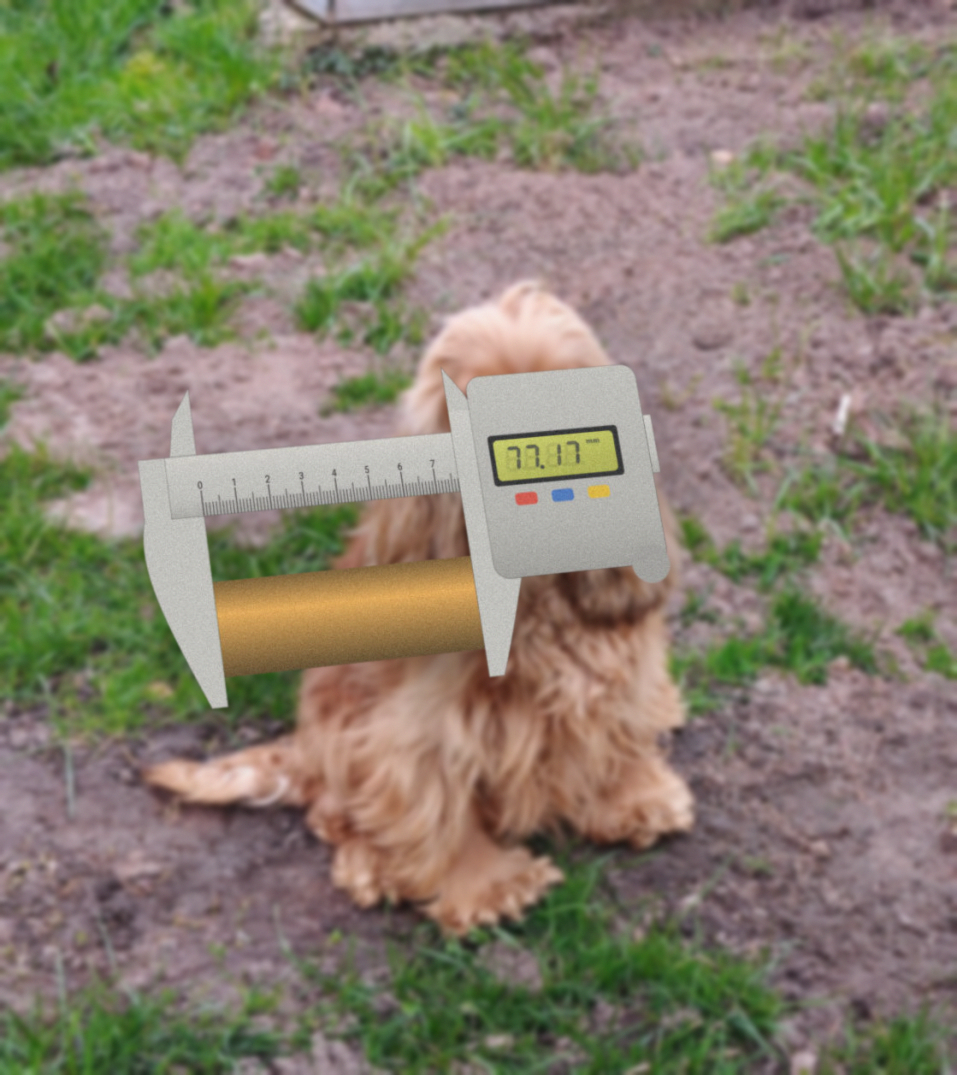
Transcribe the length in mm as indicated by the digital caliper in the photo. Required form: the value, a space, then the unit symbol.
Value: 77.17 mm
